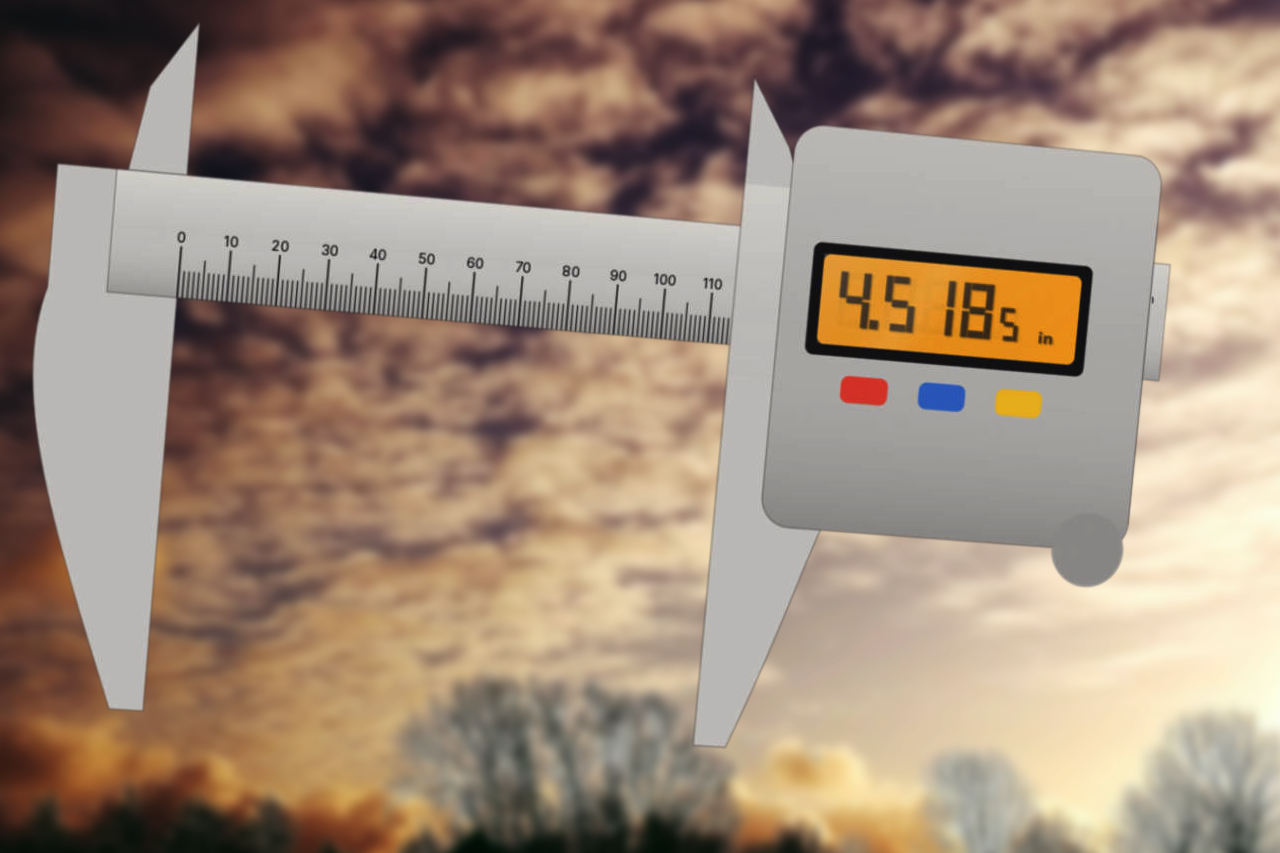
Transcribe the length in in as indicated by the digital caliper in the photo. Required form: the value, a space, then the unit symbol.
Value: 4.5185 in
